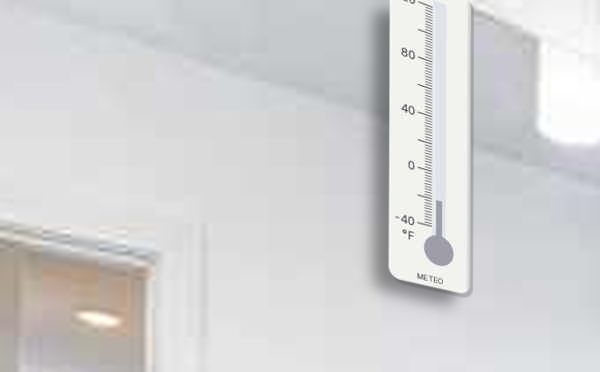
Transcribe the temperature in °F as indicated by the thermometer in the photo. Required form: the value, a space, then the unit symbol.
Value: -20 °F
